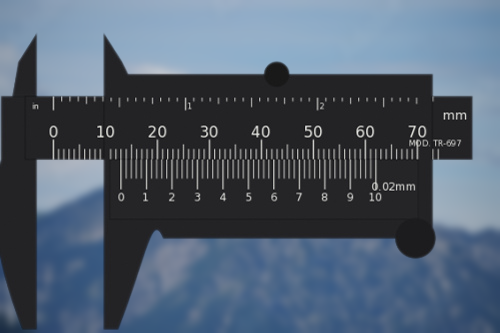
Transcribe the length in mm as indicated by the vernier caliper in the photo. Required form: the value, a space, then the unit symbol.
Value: 13.0 mm
